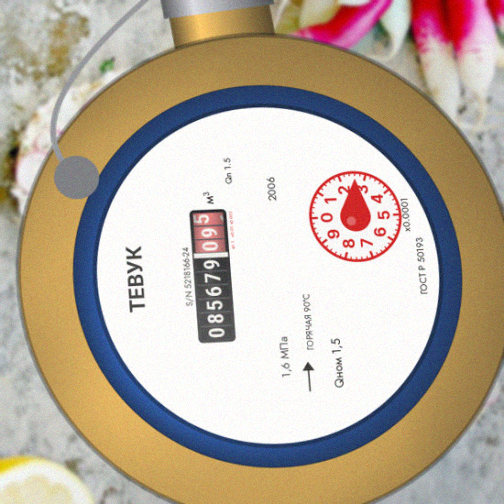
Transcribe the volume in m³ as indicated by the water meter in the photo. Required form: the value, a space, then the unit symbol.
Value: 85679.0952 m³
